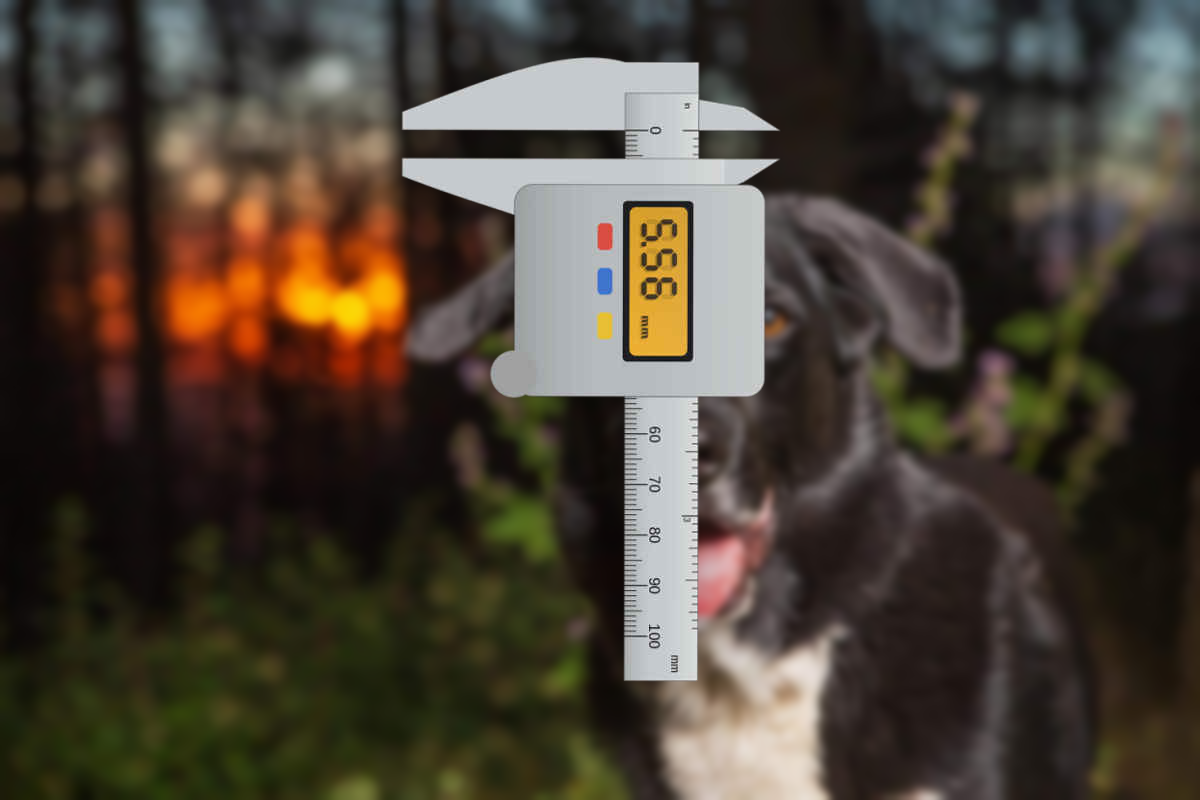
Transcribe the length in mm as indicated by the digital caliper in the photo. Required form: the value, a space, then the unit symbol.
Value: 5.56 mm
